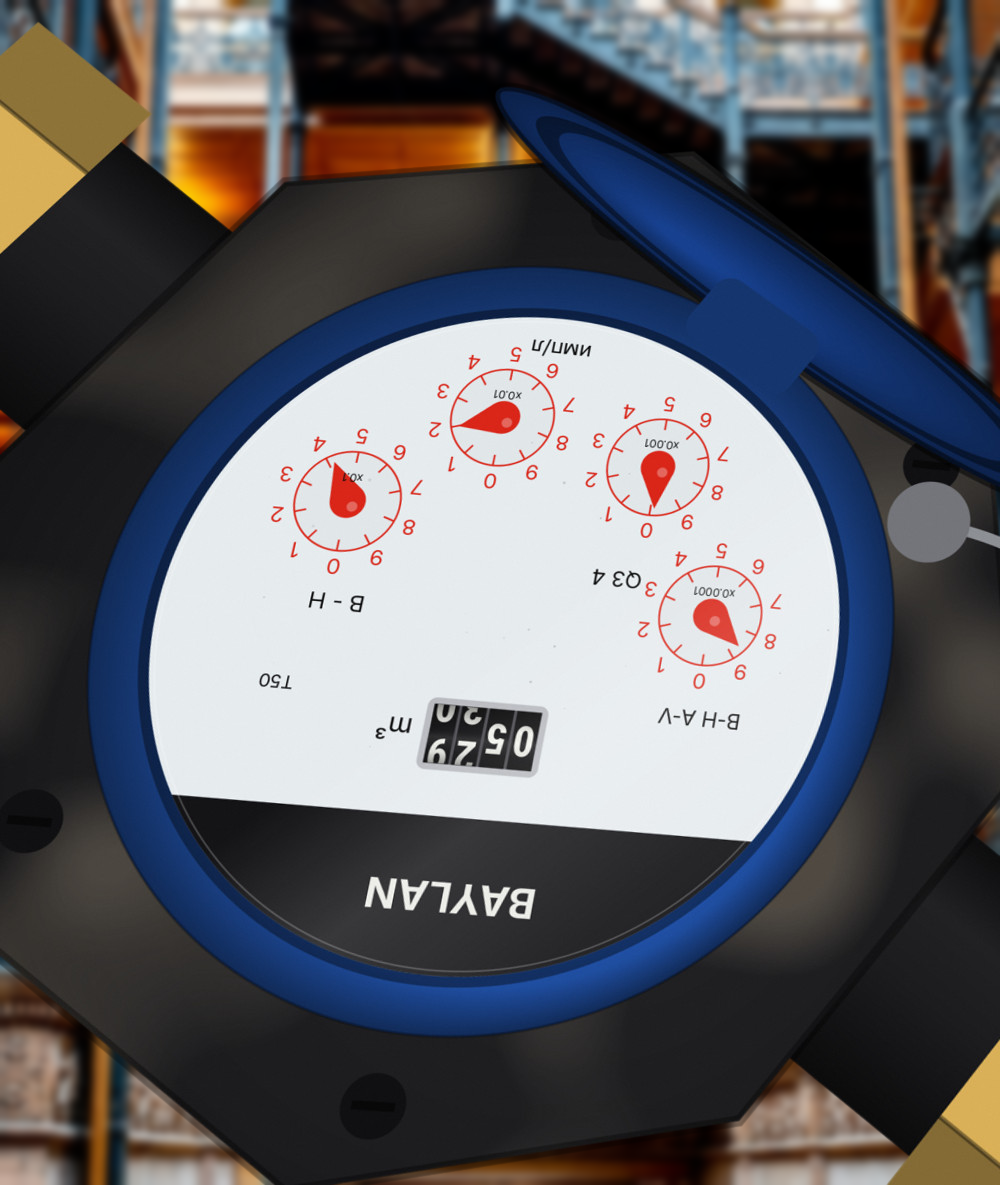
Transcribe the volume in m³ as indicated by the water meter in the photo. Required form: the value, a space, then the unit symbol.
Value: 529.4198 m³
